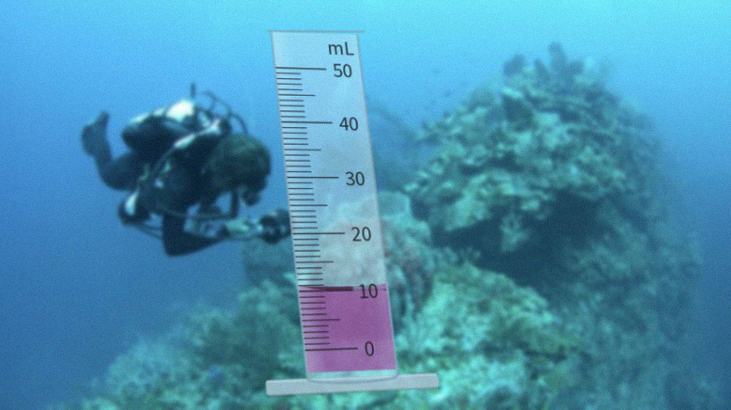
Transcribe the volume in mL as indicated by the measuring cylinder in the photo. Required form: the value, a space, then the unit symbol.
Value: 10 mL
